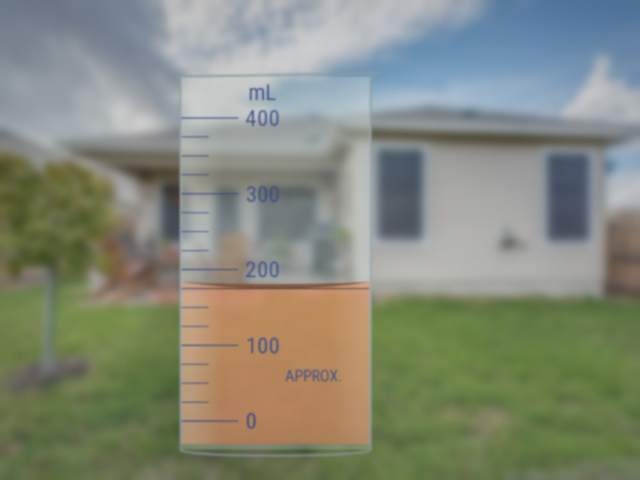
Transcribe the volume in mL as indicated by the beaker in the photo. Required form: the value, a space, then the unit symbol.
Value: 175 mL
